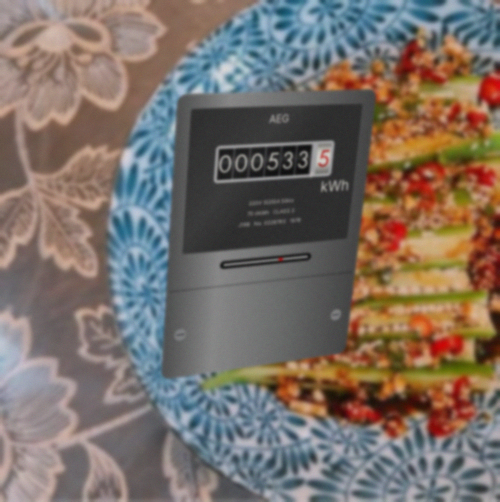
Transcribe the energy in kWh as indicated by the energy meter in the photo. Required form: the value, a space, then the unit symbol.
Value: 533.5 kWh
